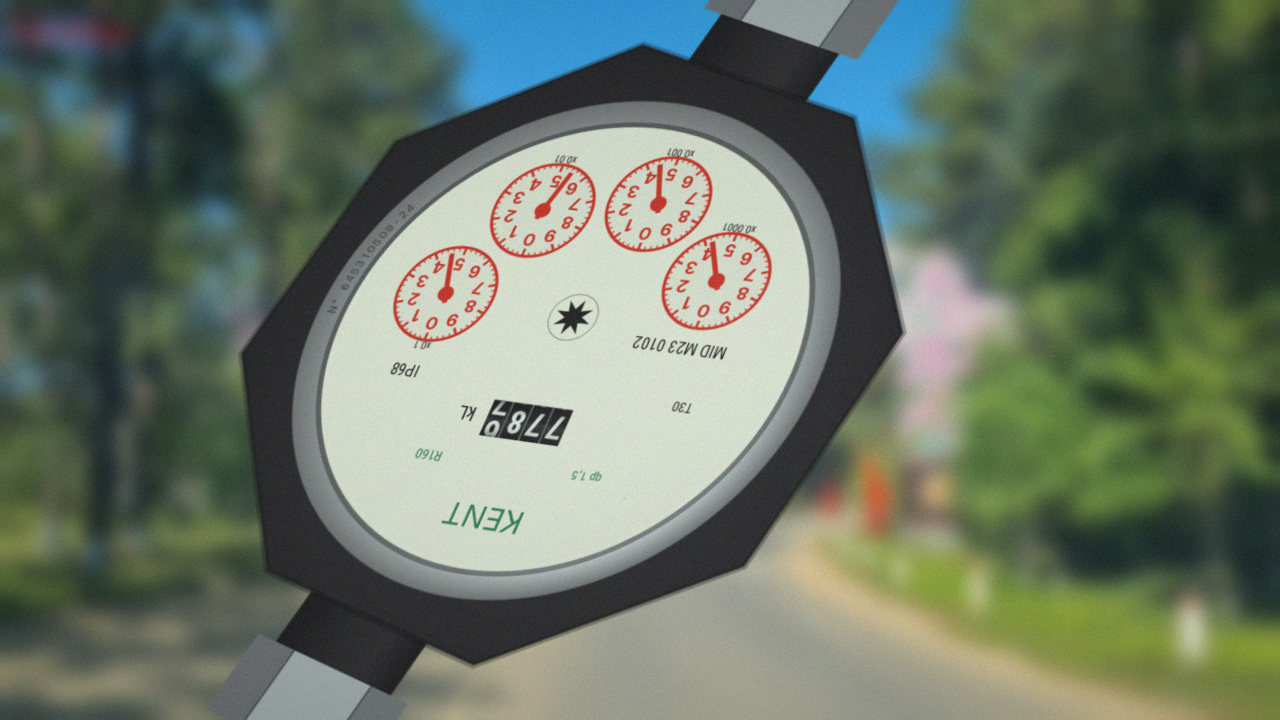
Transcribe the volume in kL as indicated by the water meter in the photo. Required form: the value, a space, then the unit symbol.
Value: 7786.4544 kL
